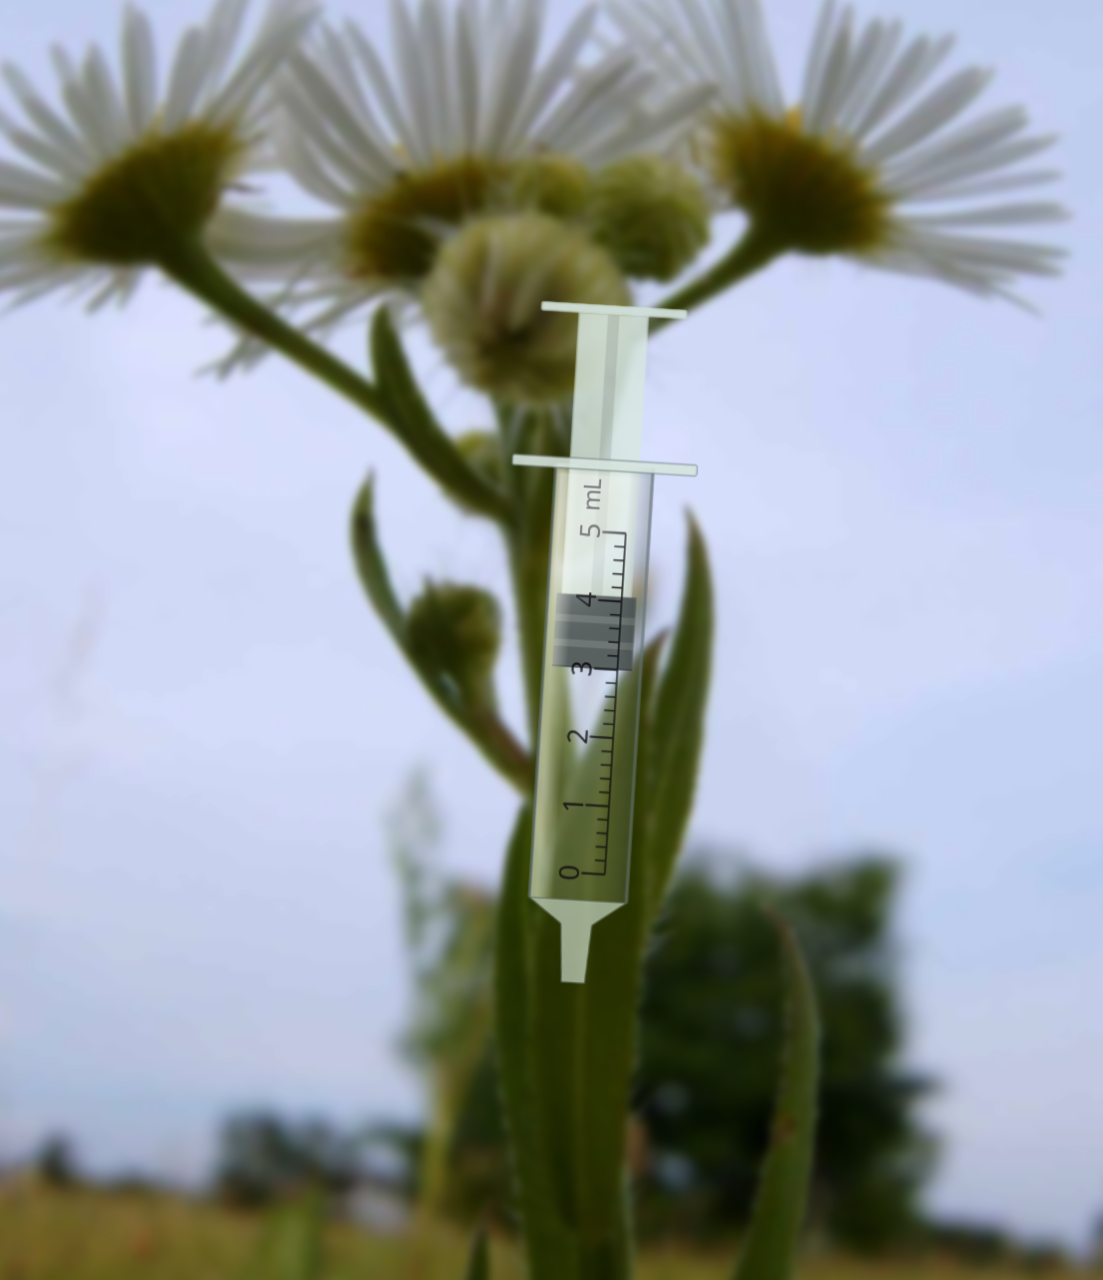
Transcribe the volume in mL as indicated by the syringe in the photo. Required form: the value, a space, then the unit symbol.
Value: 3 mL
